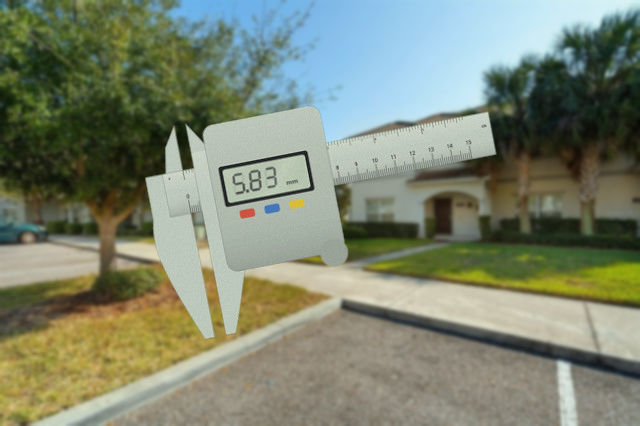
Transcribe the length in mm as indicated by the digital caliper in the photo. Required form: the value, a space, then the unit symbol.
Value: 5.83 mm
